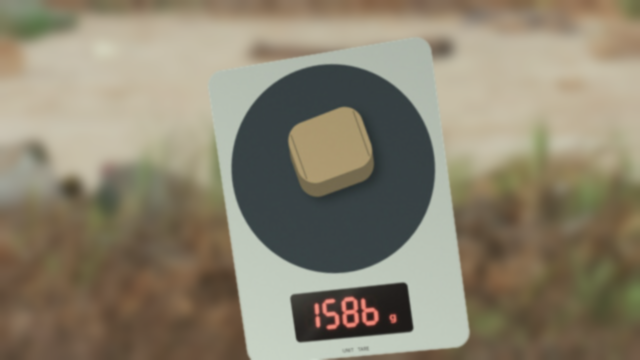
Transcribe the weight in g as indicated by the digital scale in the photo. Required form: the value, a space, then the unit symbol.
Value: 1586 g
